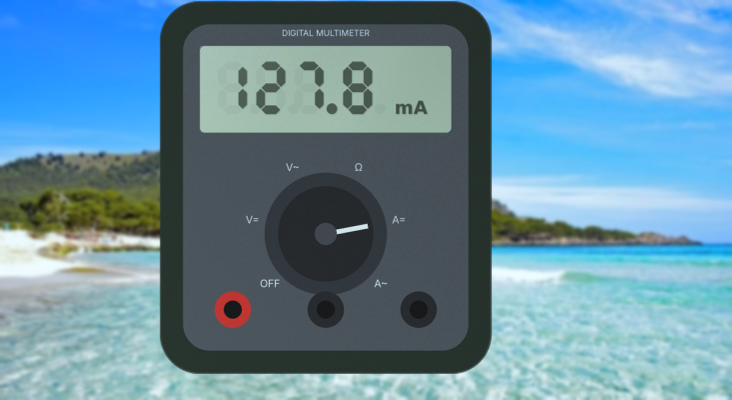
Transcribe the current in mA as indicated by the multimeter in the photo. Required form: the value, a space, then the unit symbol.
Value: 127.8 mA
